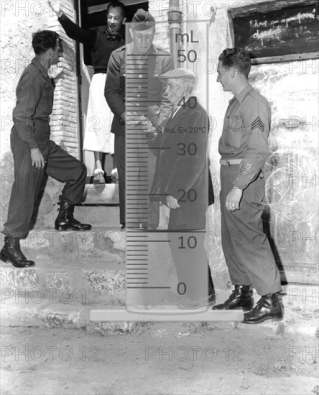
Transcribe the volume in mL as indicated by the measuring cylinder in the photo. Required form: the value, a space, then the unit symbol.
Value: 12 mL
